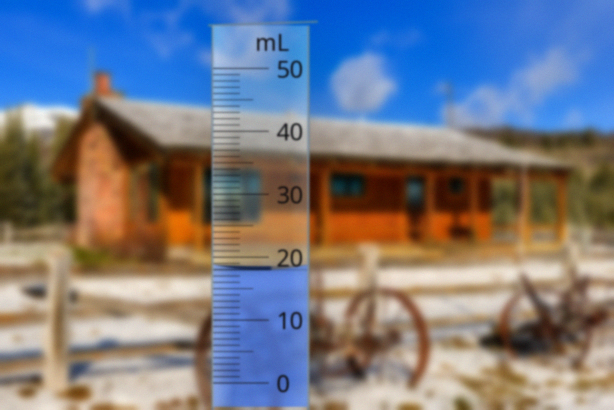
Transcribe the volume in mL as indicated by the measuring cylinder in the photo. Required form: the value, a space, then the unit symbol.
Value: 18 mL
